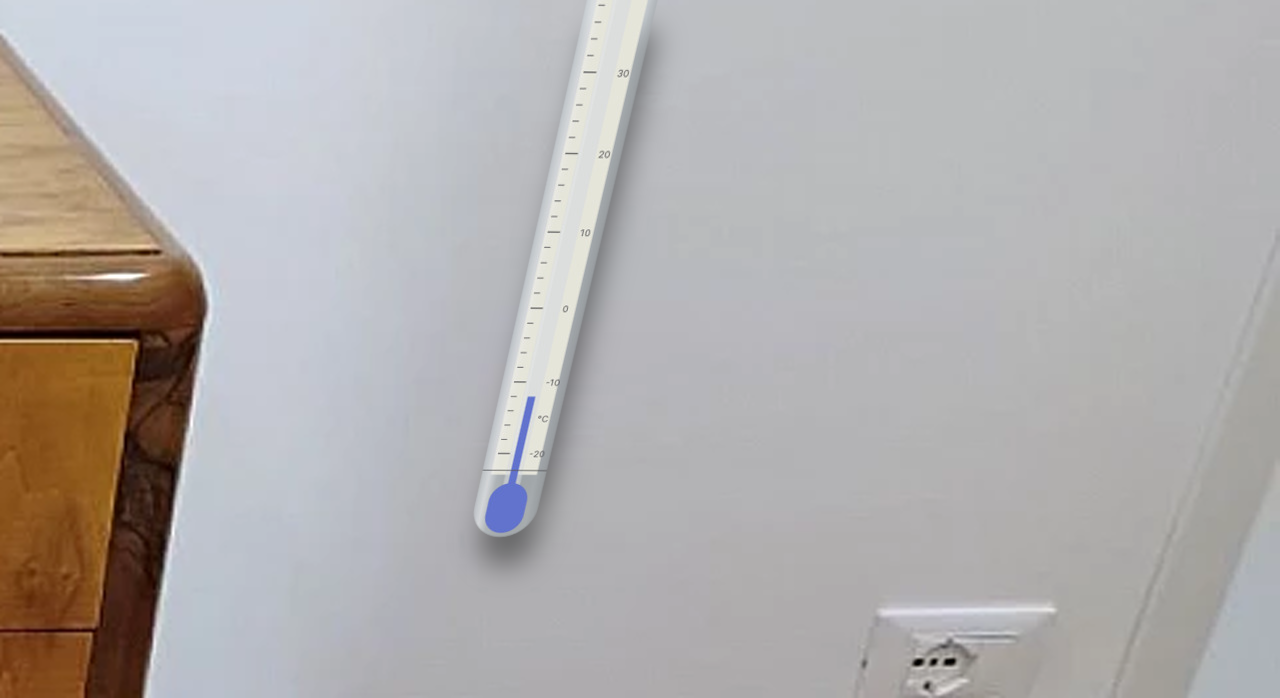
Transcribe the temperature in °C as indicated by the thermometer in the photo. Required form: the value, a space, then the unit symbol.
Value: -12 °C
